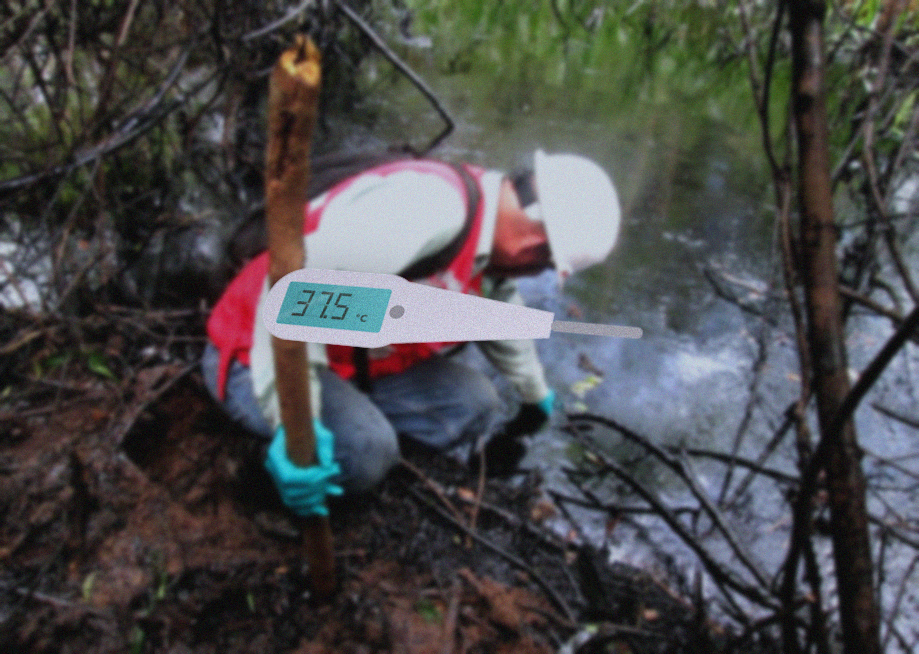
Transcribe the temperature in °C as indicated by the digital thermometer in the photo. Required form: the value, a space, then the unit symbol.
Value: 37.5 °C
